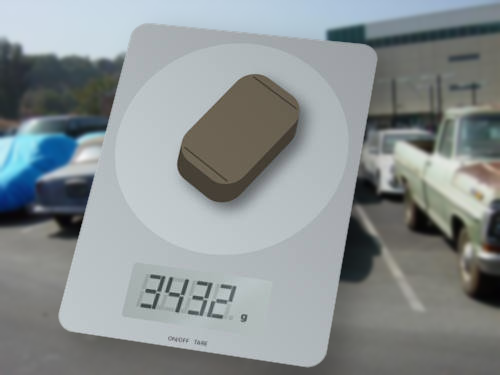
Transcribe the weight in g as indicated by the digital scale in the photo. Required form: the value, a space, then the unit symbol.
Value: 3432 g
